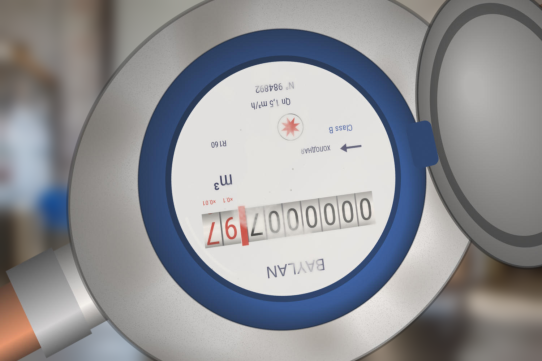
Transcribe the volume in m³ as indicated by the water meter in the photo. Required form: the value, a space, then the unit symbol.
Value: 7.97 m³
